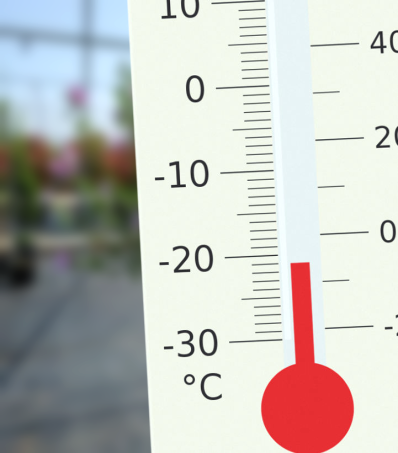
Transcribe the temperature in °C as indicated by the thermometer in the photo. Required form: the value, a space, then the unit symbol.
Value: -21 °C
